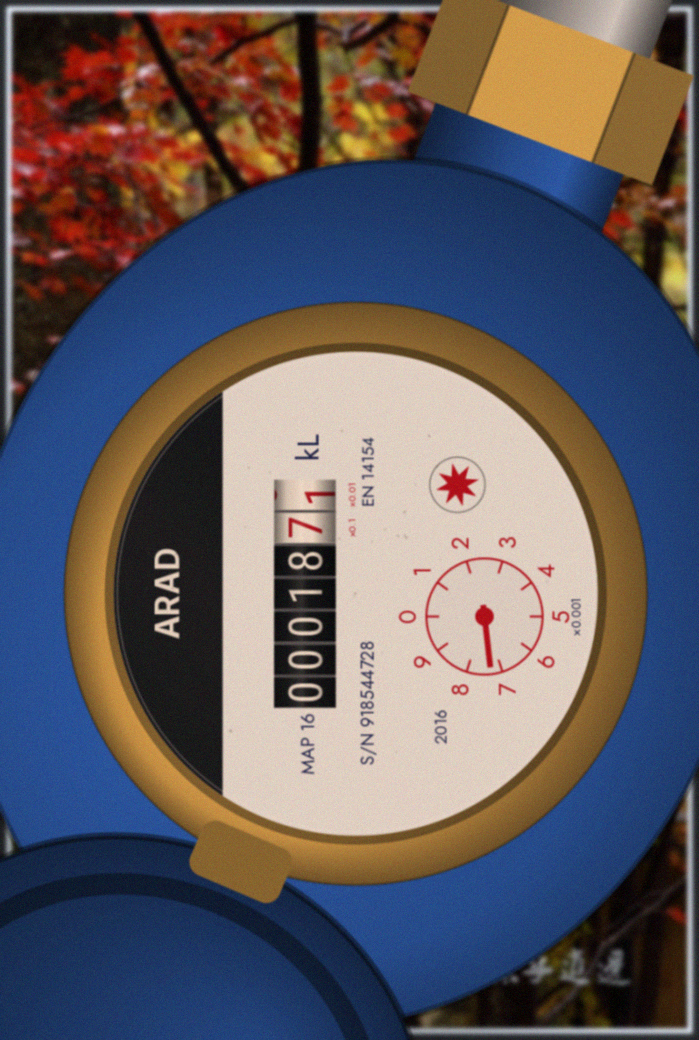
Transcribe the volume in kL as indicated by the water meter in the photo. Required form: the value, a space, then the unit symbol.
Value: 18.707 kL
